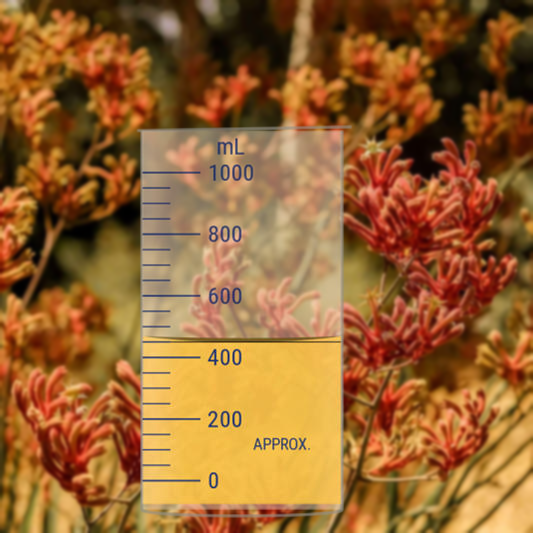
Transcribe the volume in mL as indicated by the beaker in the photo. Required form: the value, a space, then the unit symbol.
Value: 450 mL
